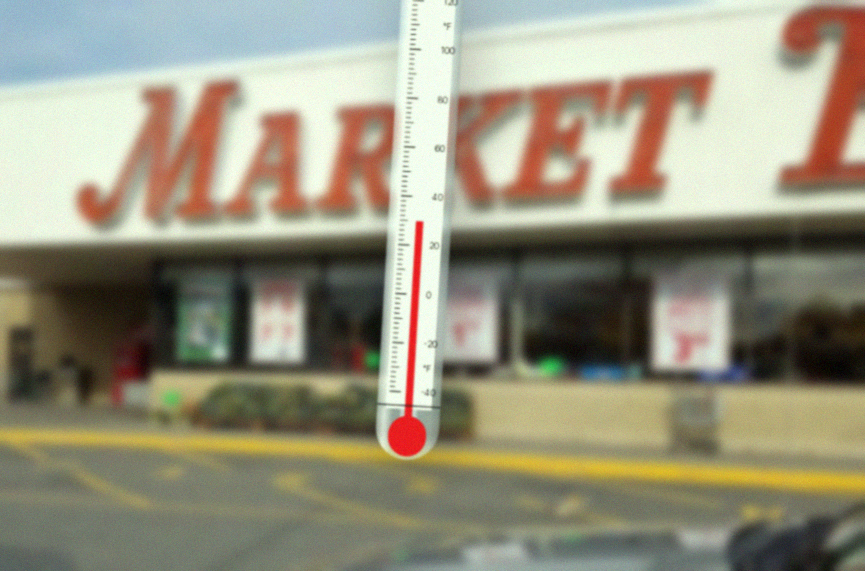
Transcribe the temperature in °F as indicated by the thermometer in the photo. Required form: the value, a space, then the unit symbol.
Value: 30 °F
